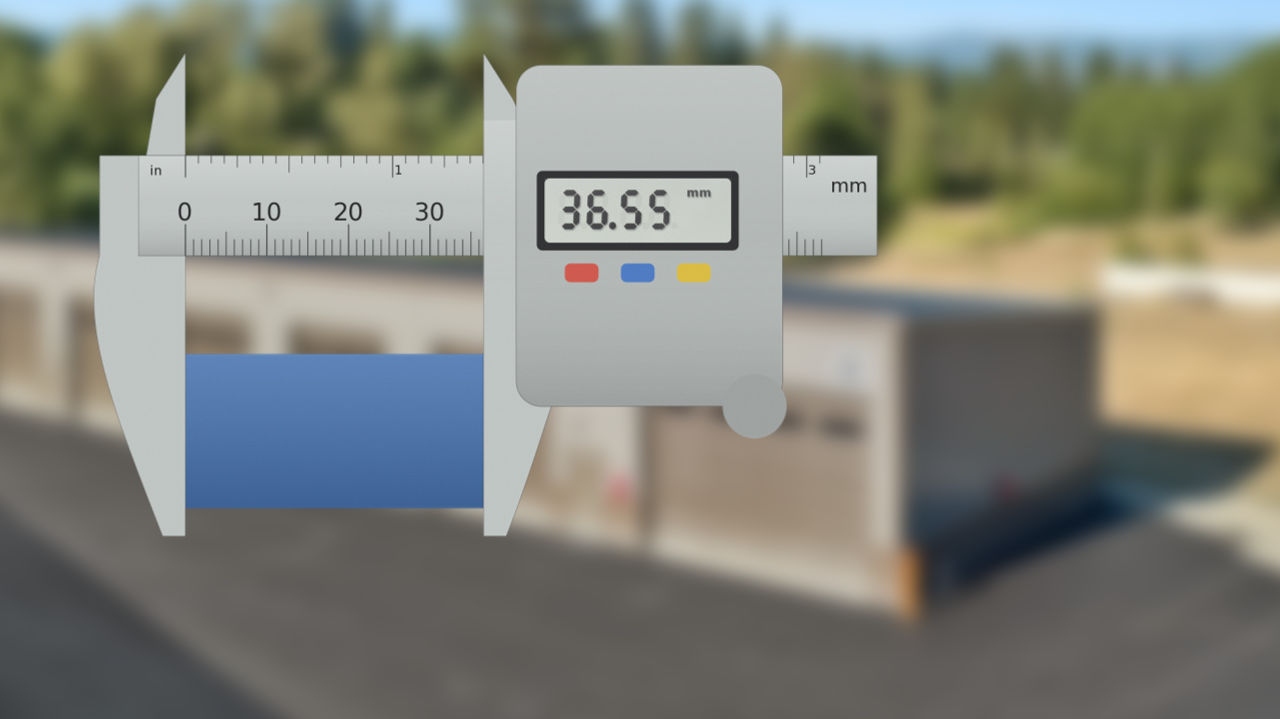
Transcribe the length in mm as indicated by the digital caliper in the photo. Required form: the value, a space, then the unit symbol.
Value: 36.55 mm
